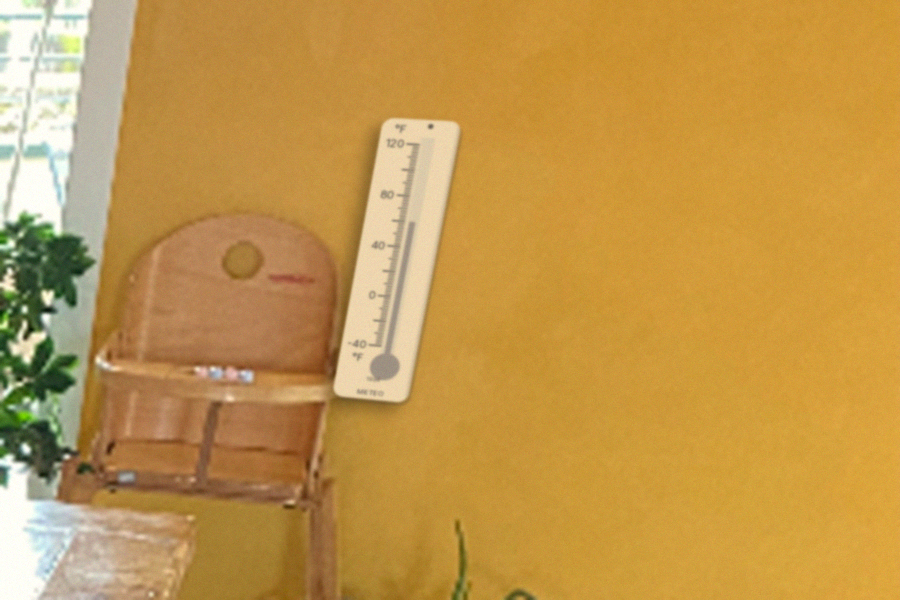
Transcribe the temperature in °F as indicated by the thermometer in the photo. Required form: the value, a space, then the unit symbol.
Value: 60 °F
